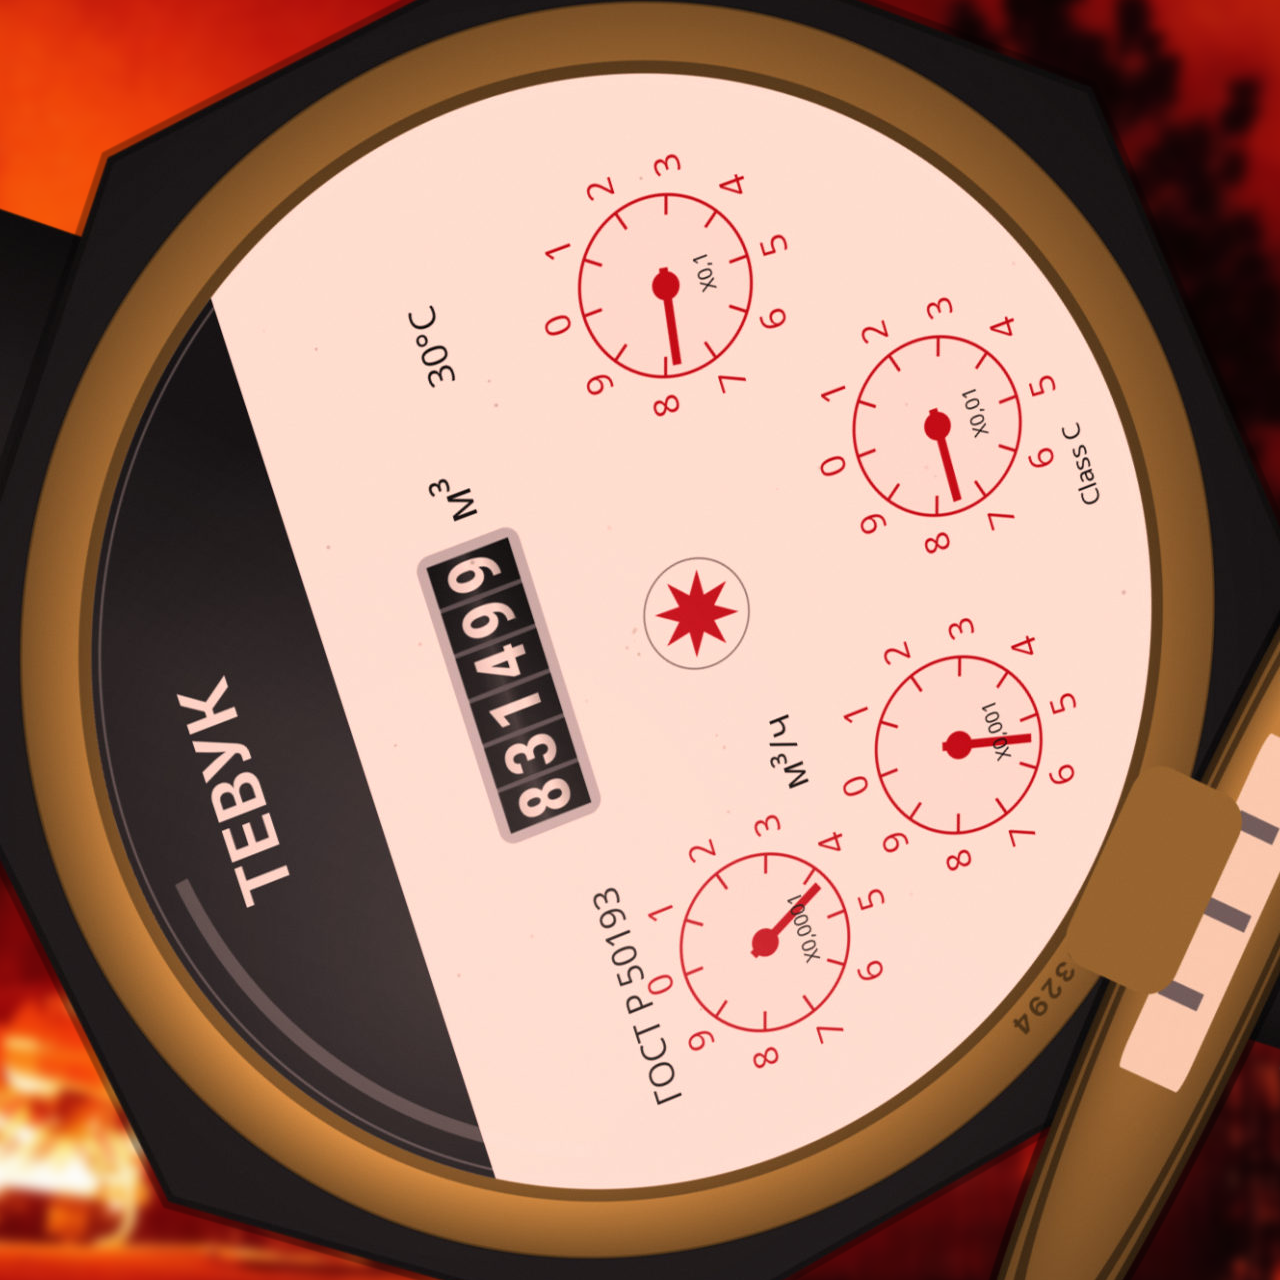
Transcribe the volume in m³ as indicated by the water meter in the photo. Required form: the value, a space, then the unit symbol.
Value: 831499.7754 m³
